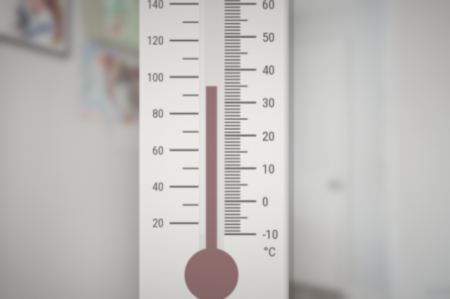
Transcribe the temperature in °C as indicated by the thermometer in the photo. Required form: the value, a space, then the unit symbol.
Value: 35 °C
